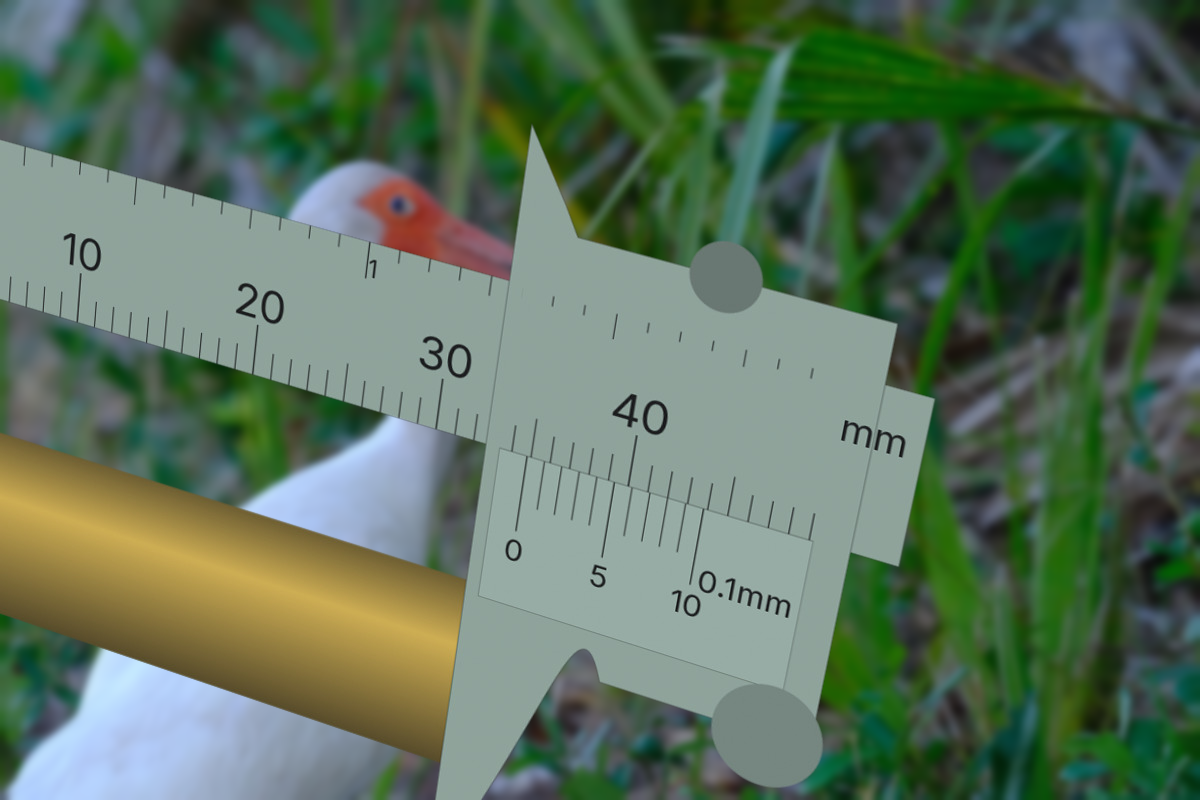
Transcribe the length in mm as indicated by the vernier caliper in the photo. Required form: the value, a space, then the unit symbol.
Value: 34.8 mm
